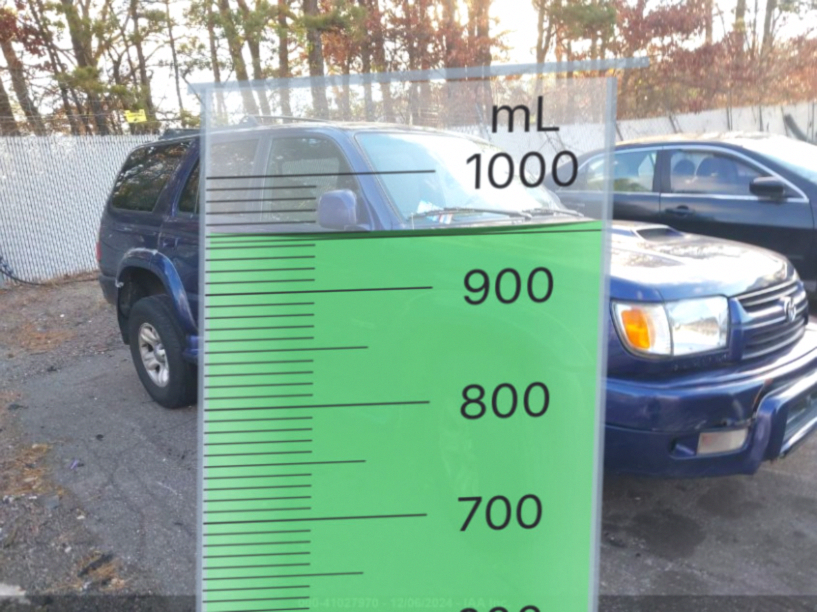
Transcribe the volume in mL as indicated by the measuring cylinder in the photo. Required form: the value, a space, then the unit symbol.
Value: 945 mL
